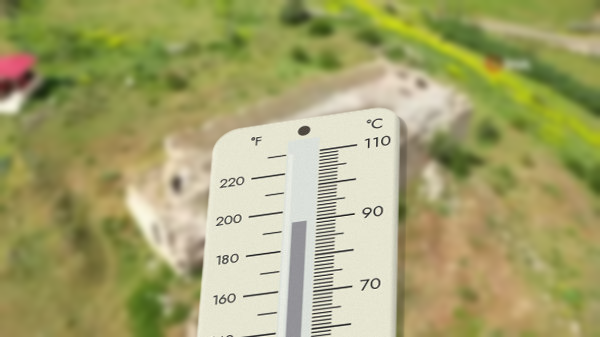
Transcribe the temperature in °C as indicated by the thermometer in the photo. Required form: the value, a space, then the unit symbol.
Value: 90 °C
